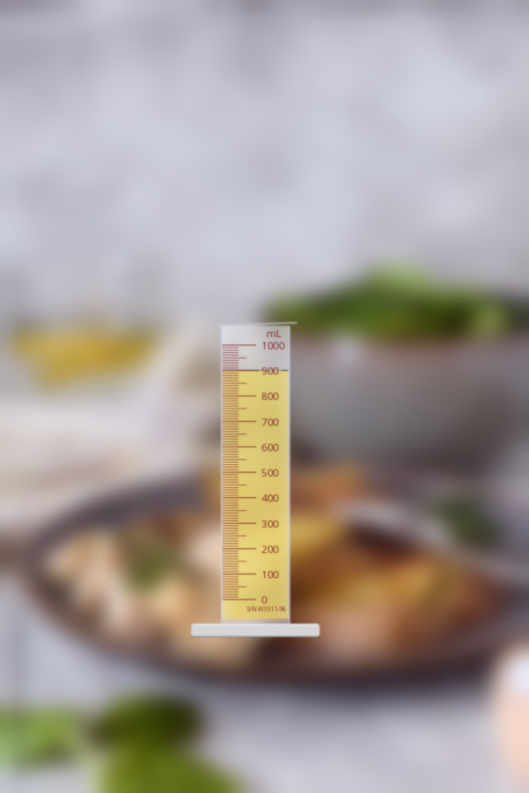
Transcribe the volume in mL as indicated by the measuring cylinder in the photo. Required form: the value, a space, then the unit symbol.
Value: 900 mL
